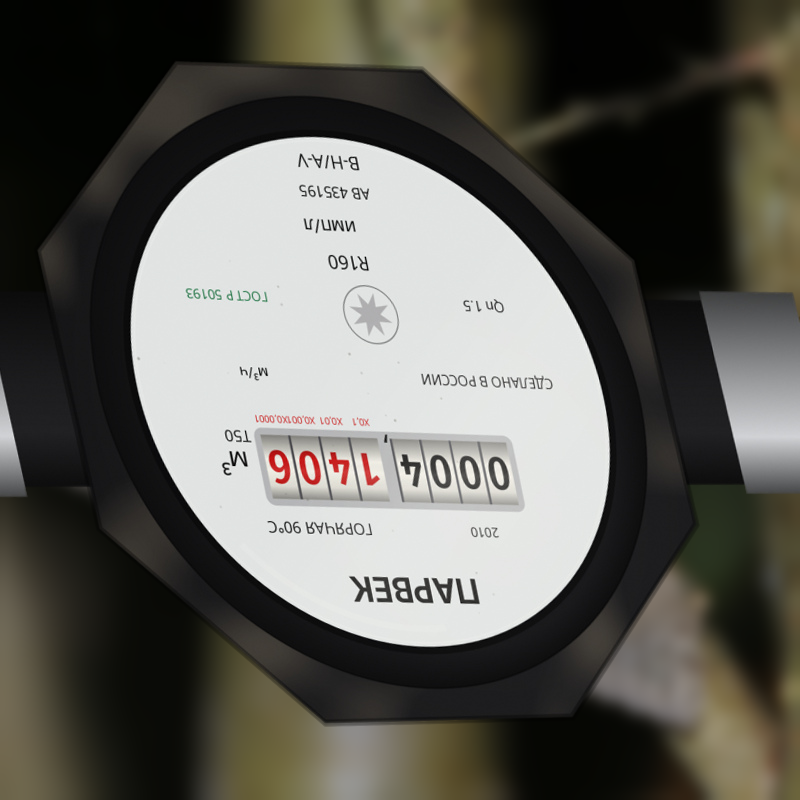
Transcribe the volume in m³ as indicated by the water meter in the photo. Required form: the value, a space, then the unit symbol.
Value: 4.1406 m³
